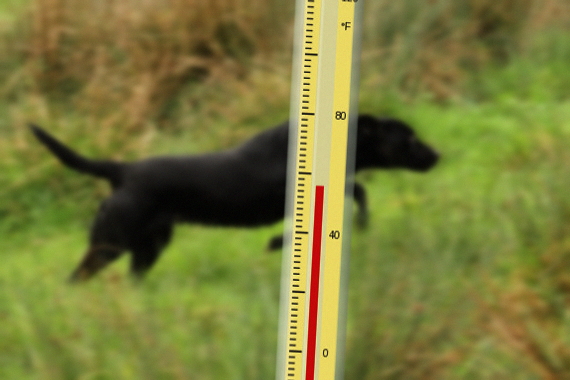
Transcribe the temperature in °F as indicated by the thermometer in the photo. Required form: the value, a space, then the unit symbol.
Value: 56 °F
